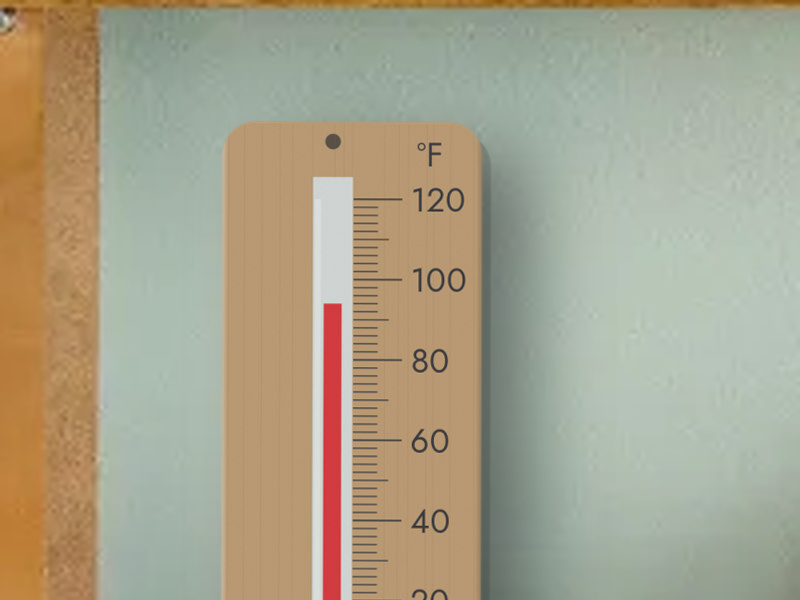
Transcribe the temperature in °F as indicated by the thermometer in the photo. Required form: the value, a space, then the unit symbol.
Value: 94 °F
